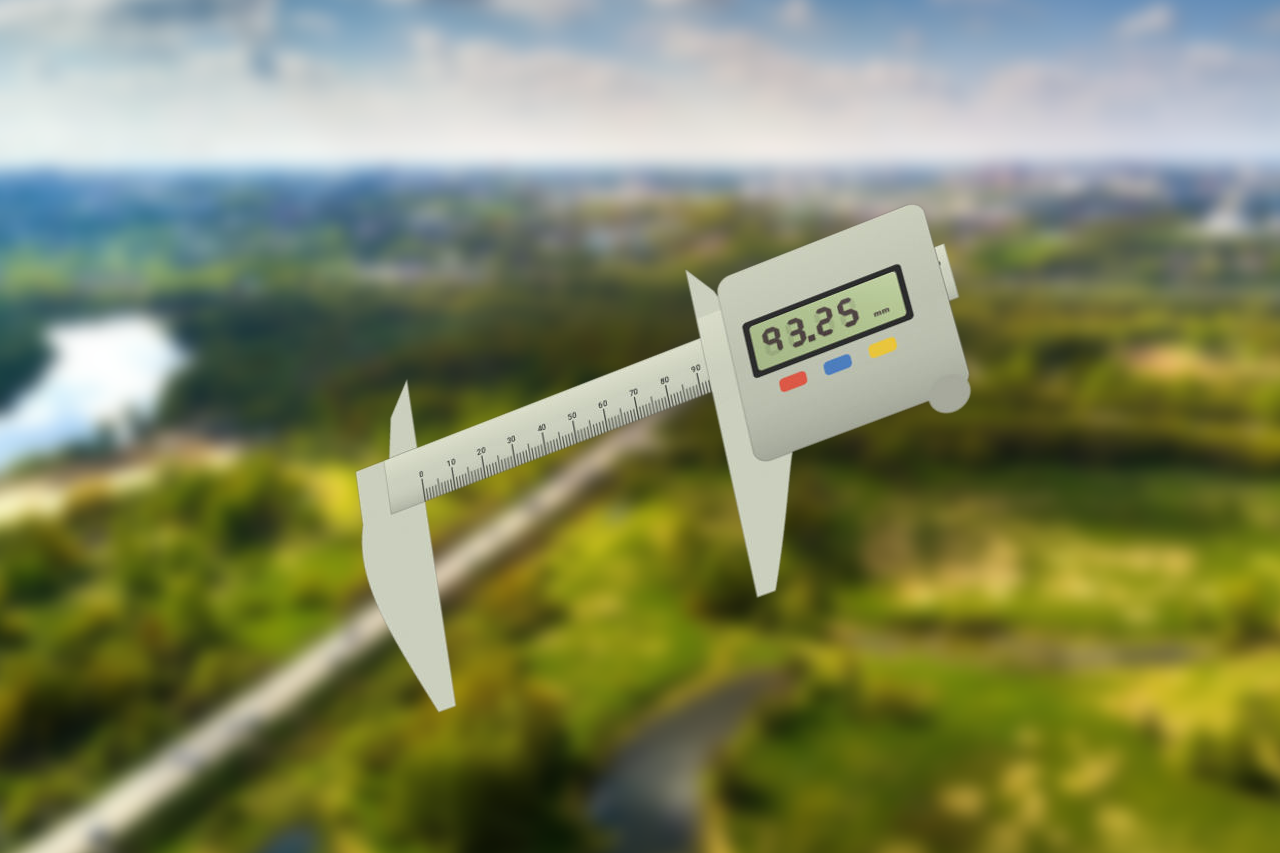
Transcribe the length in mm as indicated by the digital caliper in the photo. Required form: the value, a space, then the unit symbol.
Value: 93.25 mm
